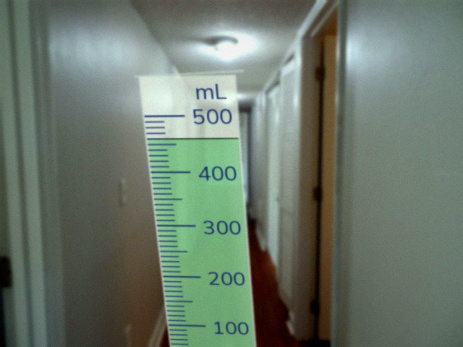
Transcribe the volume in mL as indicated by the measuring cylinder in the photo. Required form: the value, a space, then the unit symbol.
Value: 460 mL
